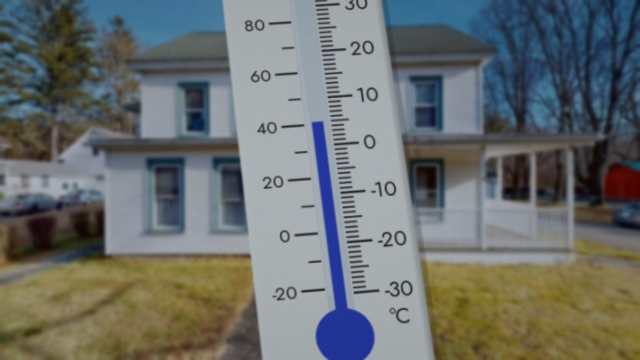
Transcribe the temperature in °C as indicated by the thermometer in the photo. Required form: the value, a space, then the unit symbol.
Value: 5 °C
